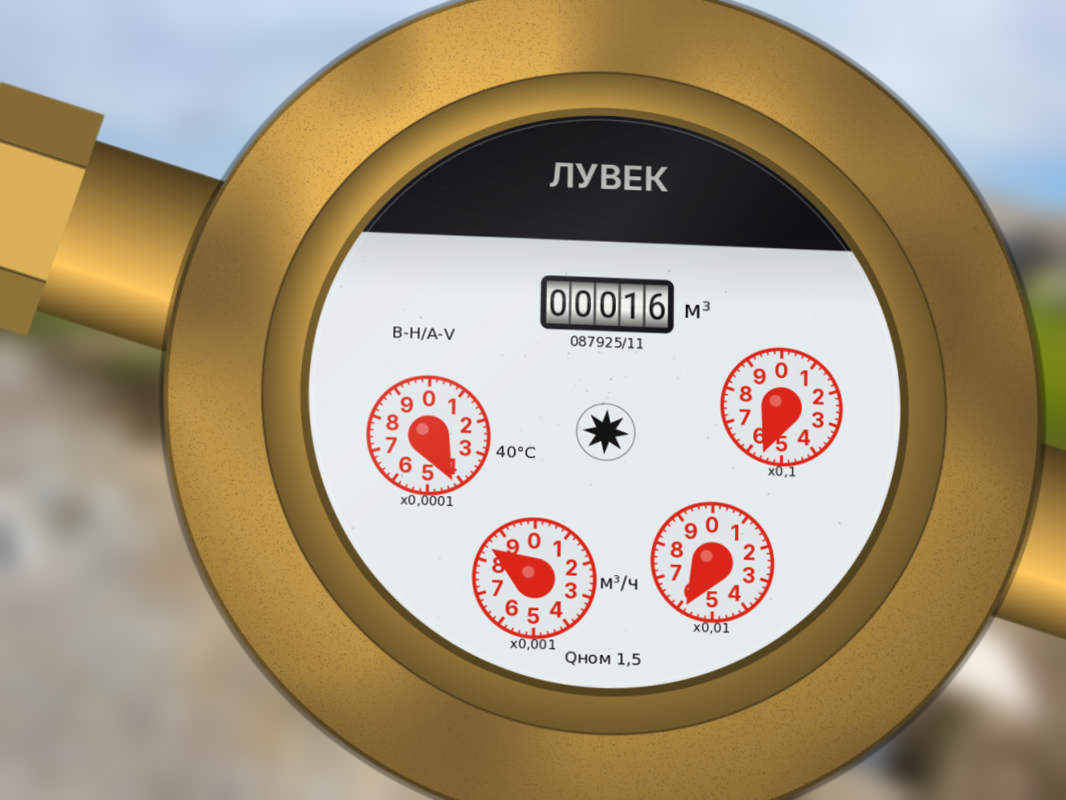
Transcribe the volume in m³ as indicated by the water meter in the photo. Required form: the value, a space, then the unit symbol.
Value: 16.5584 m³
